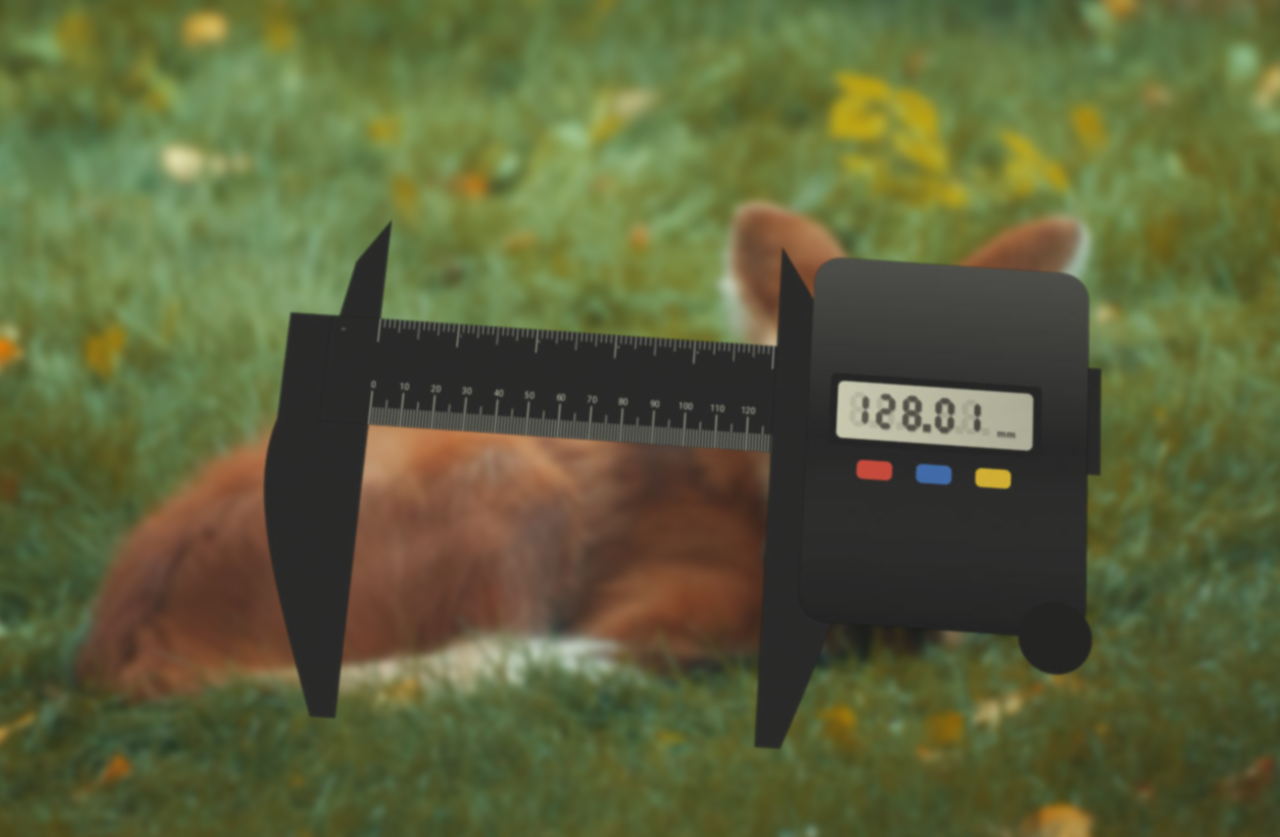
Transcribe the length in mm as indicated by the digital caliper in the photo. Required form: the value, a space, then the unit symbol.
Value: 128.01 mm
